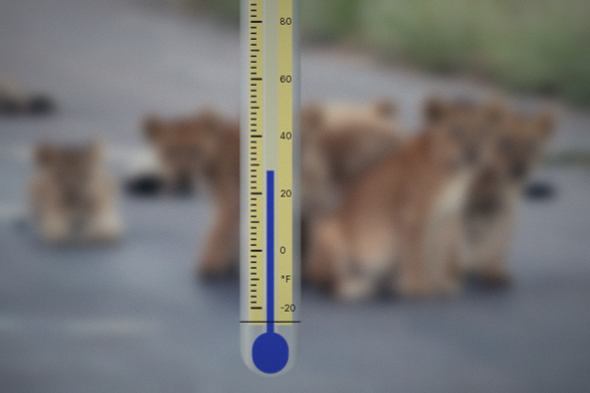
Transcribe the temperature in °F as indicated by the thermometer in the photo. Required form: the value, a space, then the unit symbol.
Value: 28 °F
